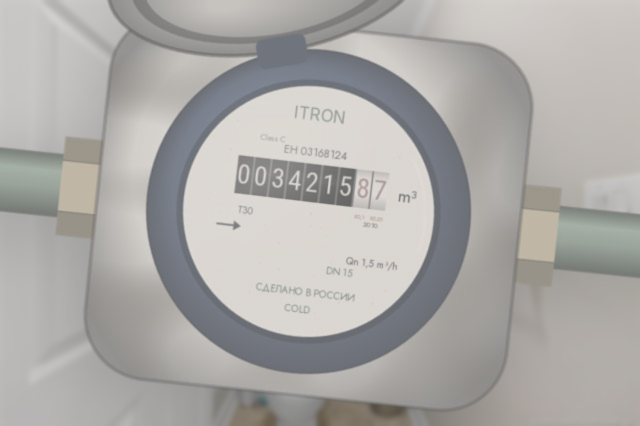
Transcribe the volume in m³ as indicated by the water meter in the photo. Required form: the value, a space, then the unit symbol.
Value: 34215.87 m³
